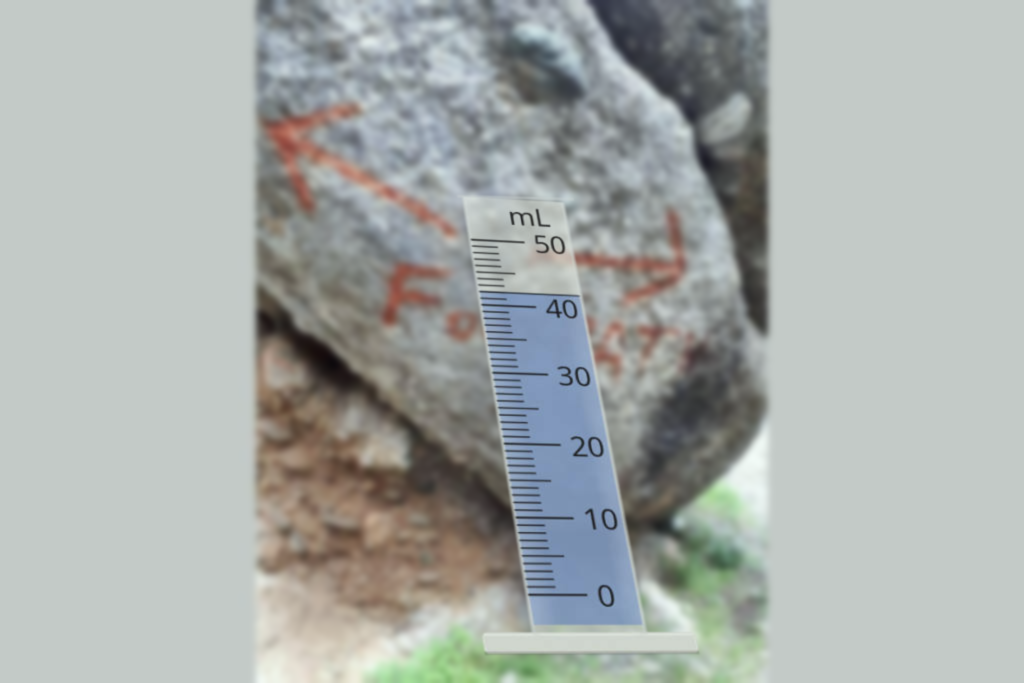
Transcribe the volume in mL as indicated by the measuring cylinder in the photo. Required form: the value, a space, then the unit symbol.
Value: 42 mL
